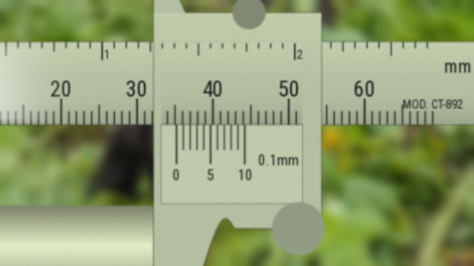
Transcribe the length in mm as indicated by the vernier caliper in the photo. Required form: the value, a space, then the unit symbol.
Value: 35.2 mm
